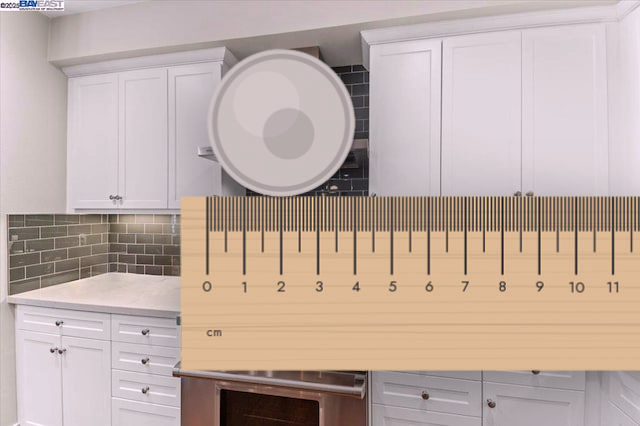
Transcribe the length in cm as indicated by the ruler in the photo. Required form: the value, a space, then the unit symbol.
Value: 4 cm
